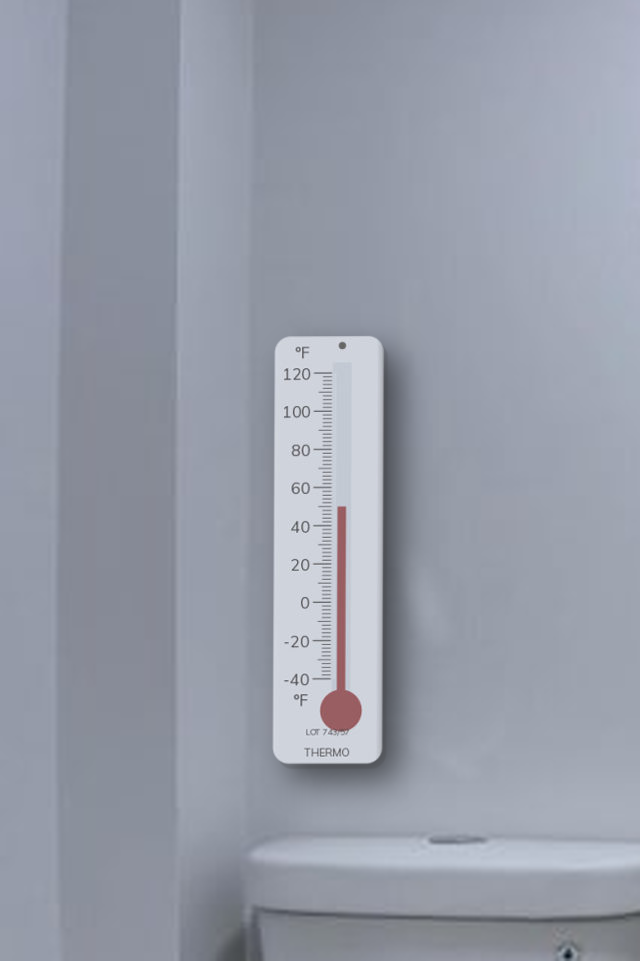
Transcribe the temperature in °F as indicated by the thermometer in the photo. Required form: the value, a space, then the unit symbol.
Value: 50 °F
